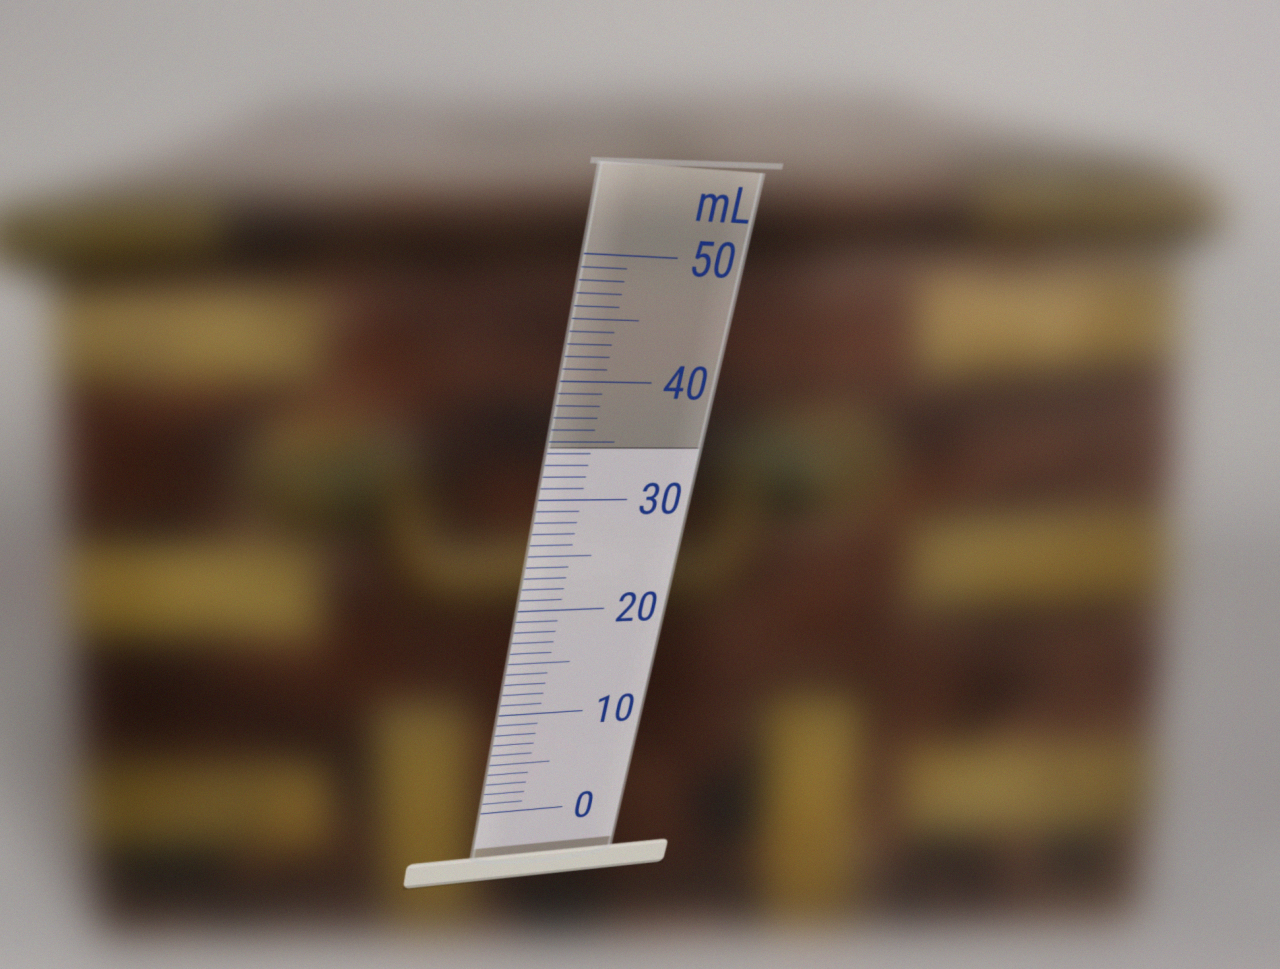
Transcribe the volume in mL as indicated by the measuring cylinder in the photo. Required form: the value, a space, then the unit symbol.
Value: 34.5 mL
